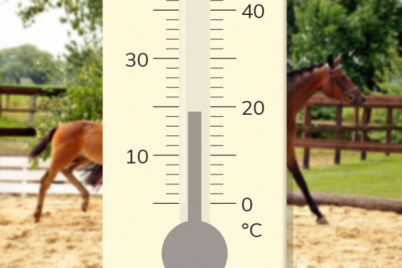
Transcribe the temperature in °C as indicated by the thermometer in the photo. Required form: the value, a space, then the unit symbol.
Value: 19 °C
